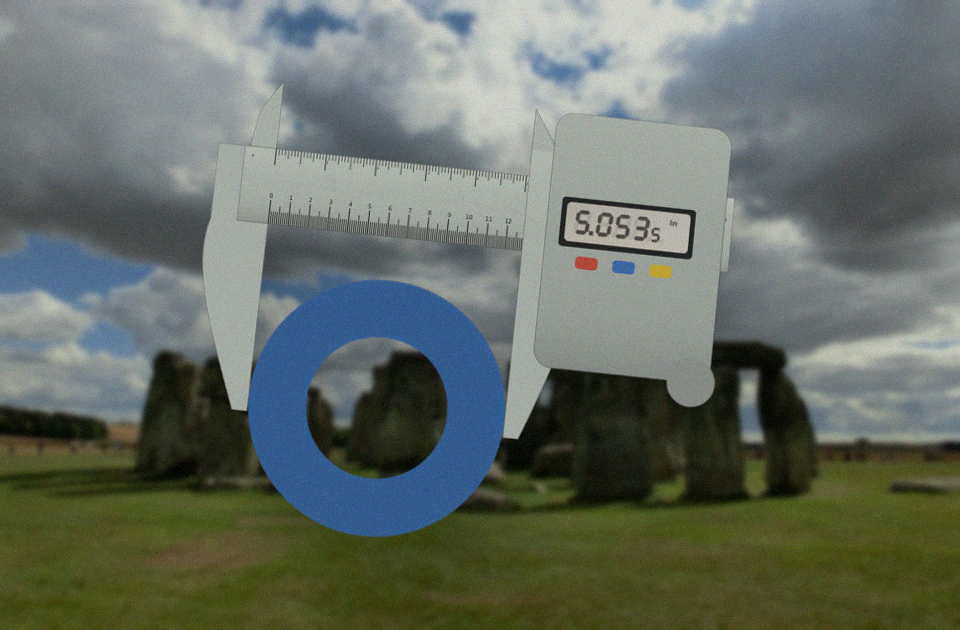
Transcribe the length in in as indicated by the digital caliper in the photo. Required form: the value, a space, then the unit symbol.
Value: 5.0535 in
